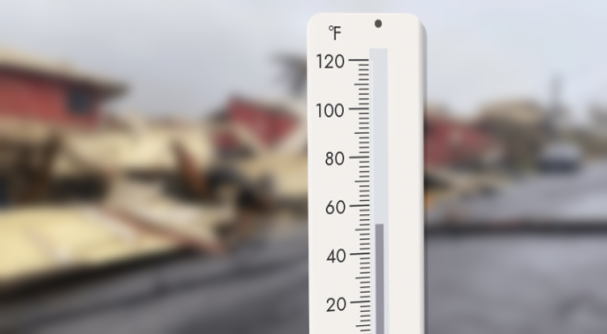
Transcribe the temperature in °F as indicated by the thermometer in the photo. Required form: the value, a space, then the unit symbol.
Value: 52 °F
